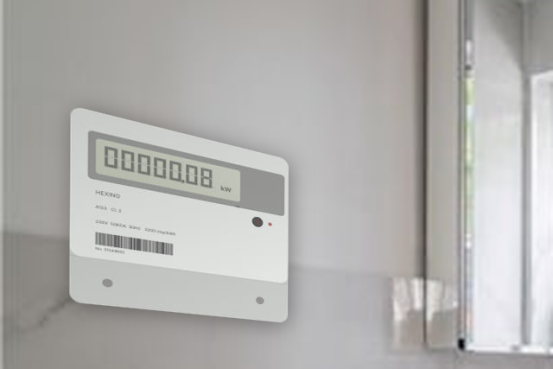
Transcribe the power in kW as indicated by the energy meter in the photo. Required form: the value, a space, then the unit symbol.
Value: 0.08 kW
